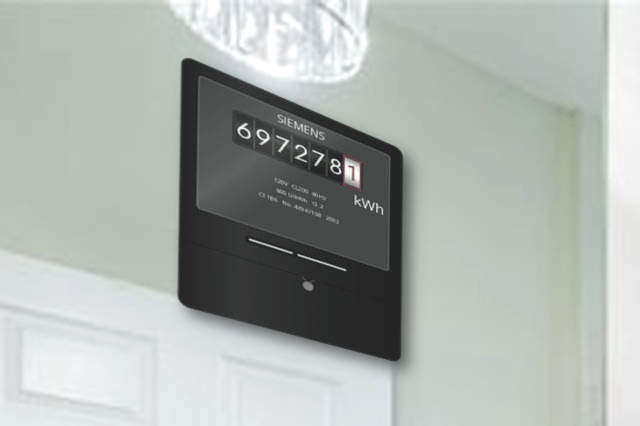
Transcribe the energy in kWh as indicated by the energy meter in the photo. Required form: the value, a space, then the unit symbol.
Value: 697278.1 kWh
